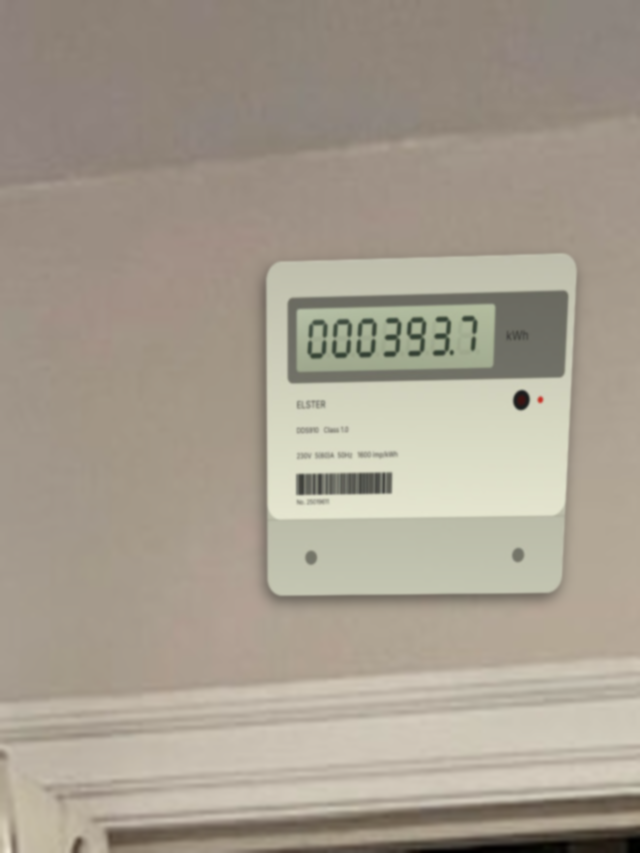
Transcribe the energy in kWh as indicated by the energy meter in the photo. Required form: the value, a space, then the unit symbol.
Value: 393.7 kWh
